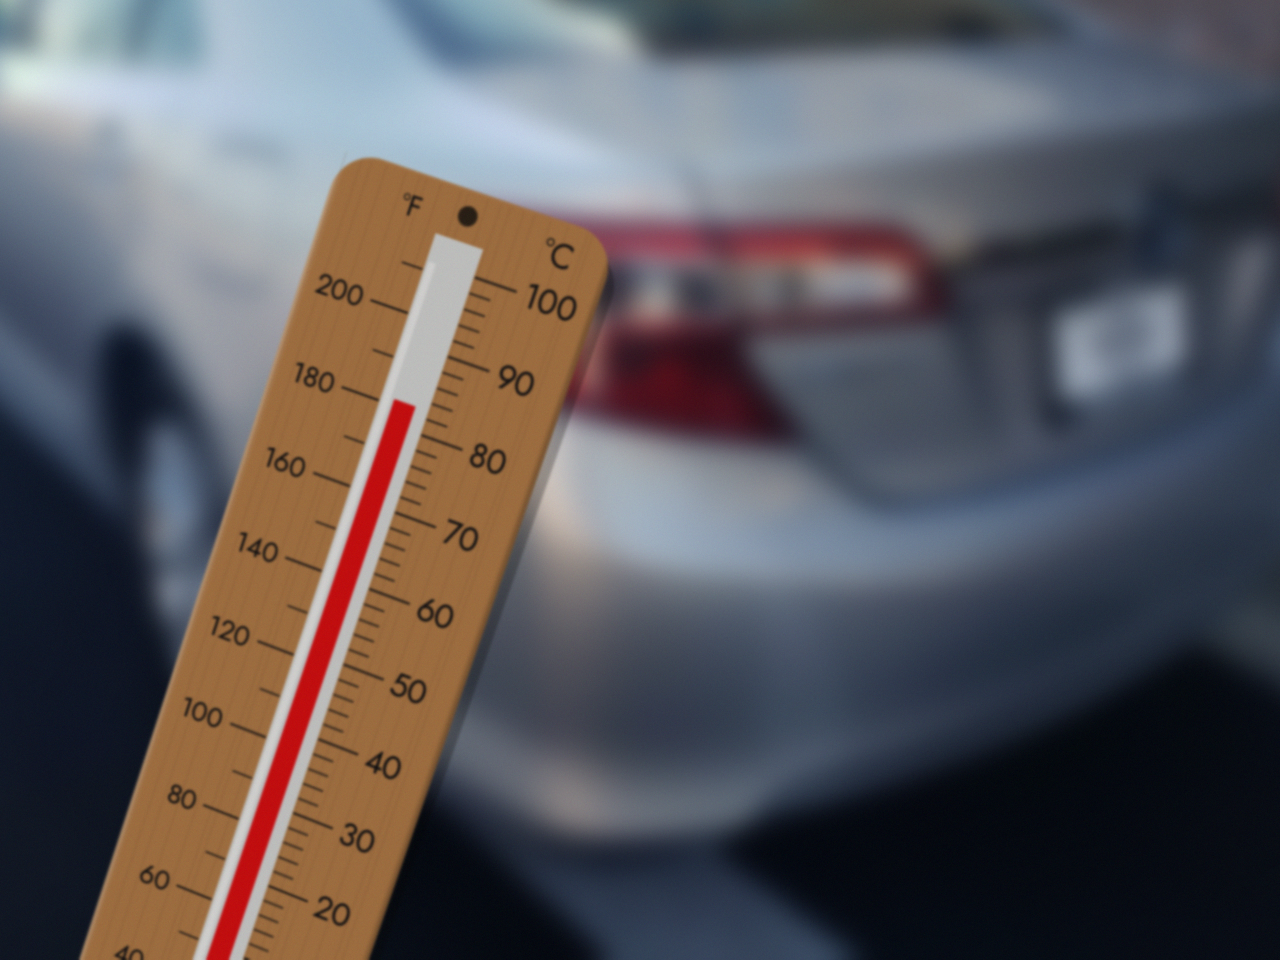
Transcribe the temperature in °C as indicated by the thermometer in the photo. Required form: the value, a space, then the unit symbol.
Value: 83 °C
